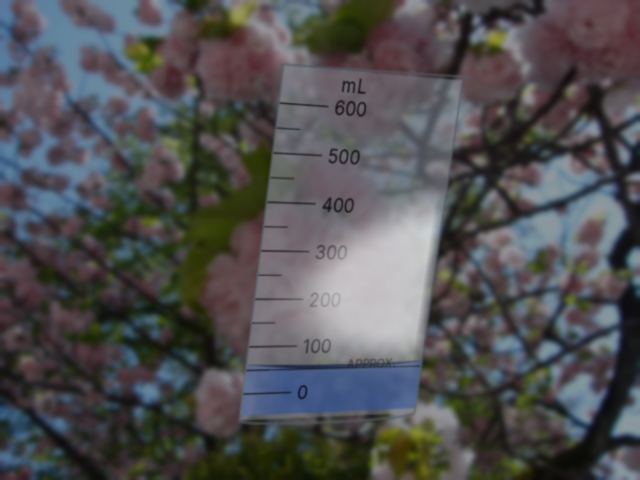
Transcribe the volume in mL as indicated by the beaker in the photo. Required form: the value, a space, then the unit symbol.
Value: 50 mL
